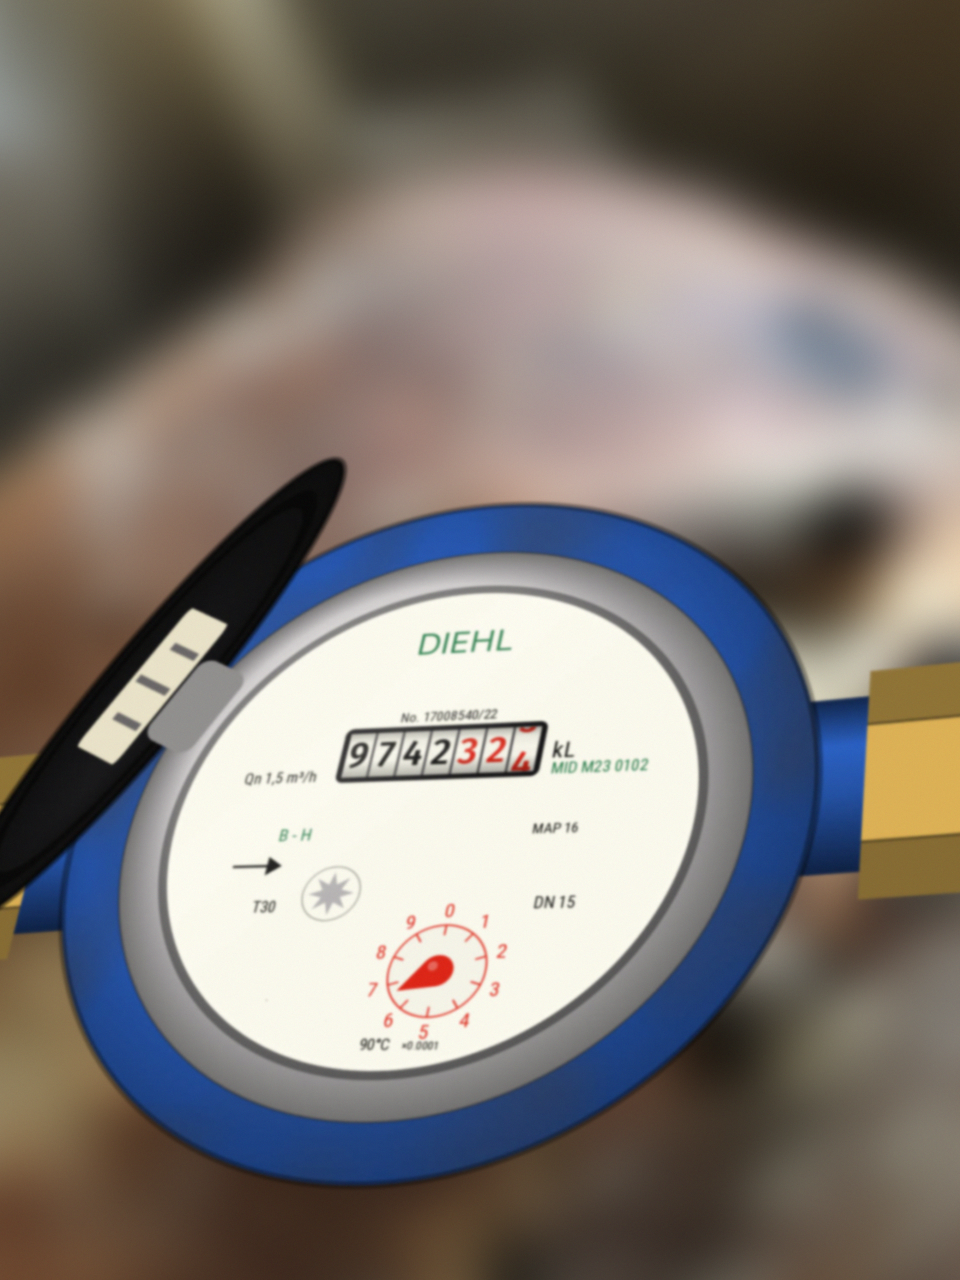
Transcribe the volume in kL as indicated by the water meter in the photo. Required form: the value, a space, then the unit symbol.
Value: 9742.3236 kL
